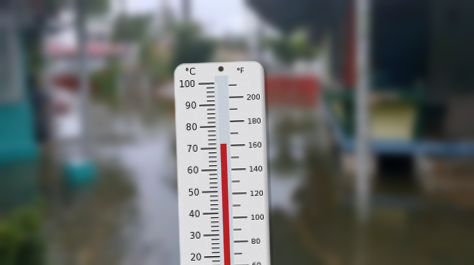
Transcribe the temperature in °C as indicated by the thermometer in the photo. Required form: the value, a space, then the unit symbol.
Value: 72 °C
